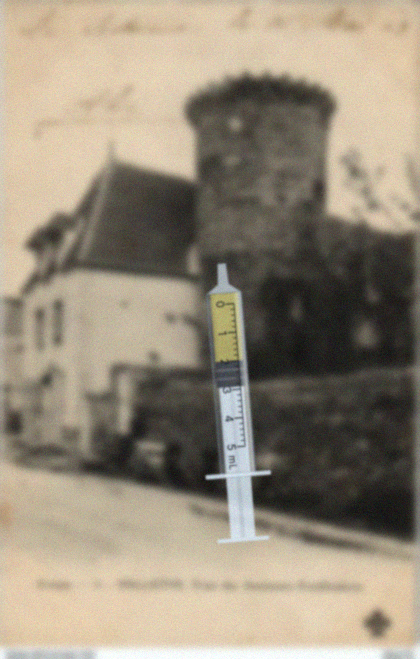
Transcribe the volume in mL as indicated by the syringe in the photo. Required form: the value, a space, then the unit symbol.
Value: 2 mL
